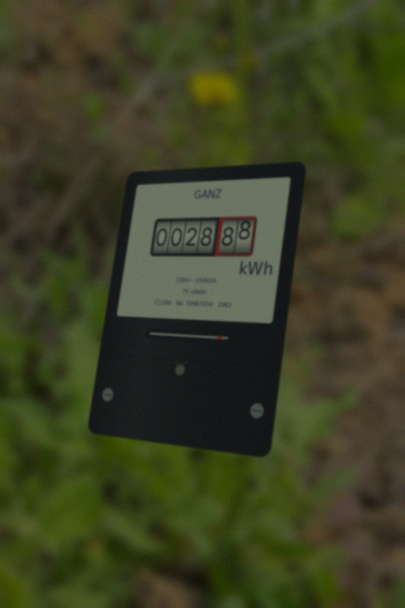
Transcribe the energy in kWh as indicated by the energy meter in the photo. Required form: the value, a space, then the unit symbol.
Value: 28.88 kWh
